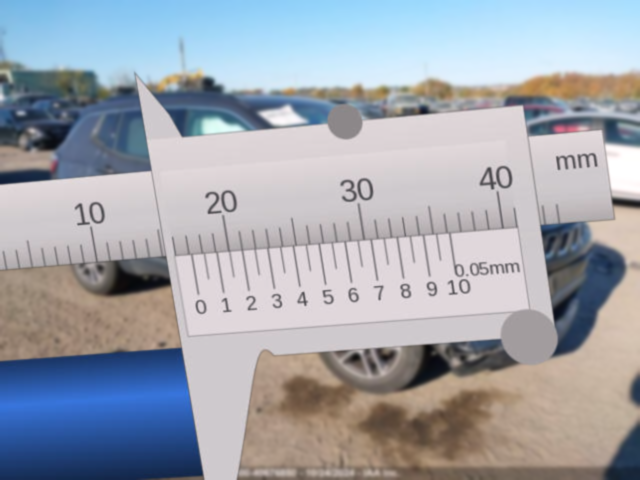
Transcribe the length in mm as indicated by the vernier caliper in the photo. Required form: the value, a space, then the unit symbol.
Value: 17.2 mm
